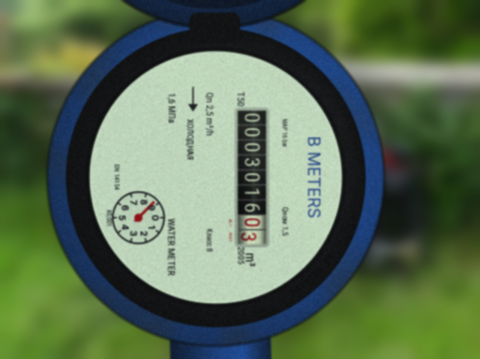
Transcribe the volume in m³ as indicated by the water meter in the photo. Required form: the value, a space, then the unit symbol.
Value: 3016.028 m³
